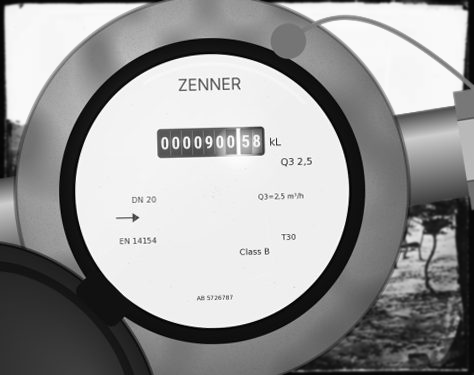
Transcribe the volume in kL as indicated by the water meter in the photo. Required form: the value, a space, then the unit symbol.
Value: 900.58 kL
